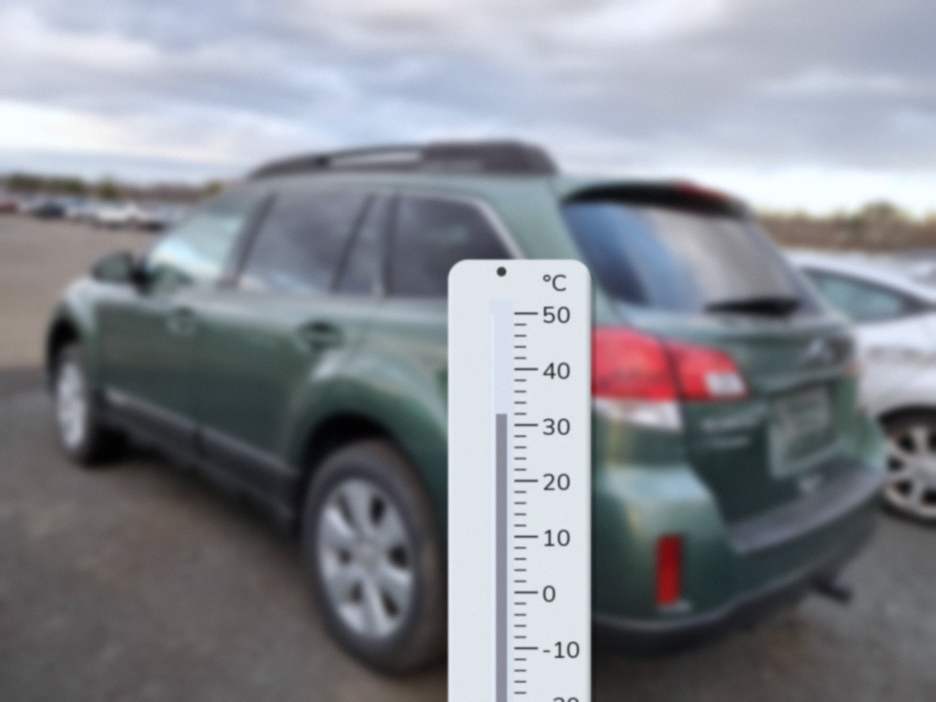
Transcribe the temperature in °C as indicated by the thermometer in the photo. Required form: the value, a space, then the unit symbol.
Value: 32 °C
